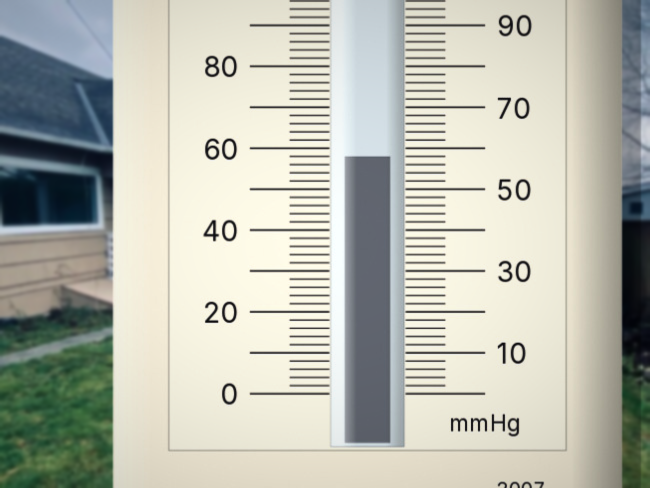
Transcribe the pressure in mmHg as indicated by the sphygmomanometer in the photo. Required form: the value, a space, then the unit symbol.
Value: 58 mmHg
